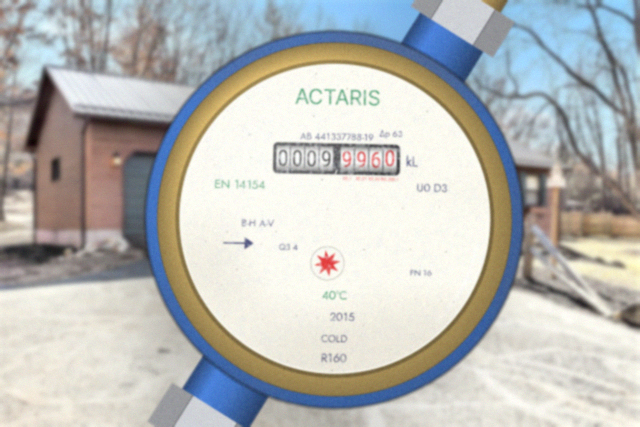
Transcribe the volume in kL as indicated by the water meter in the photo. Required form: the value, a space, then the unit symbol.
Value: 9.9960 kL
